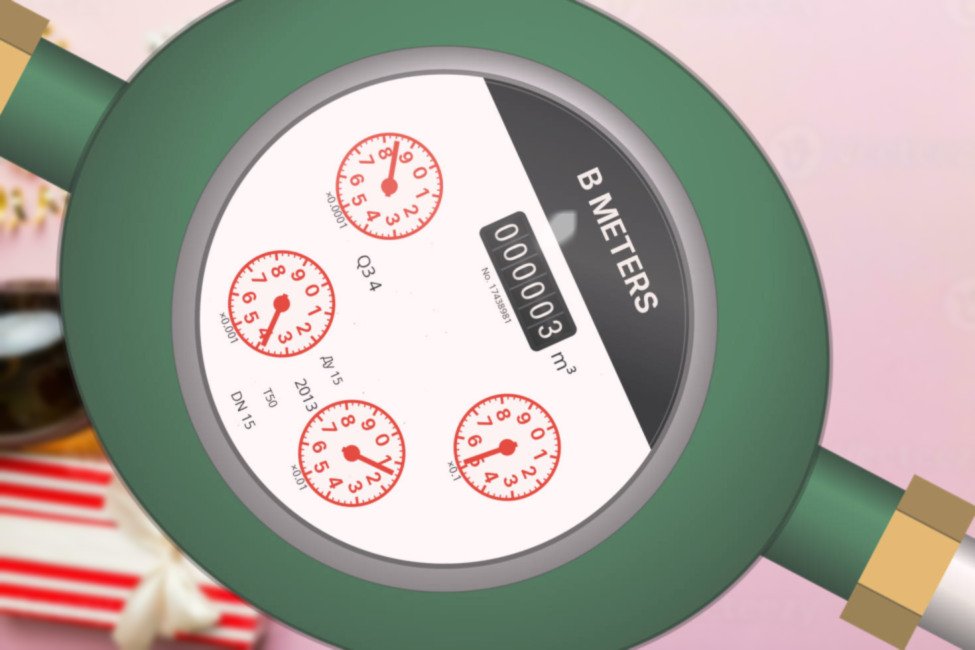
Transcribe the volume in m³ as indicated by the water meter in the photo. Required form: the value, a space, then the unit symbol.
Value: 3.5138 m³
